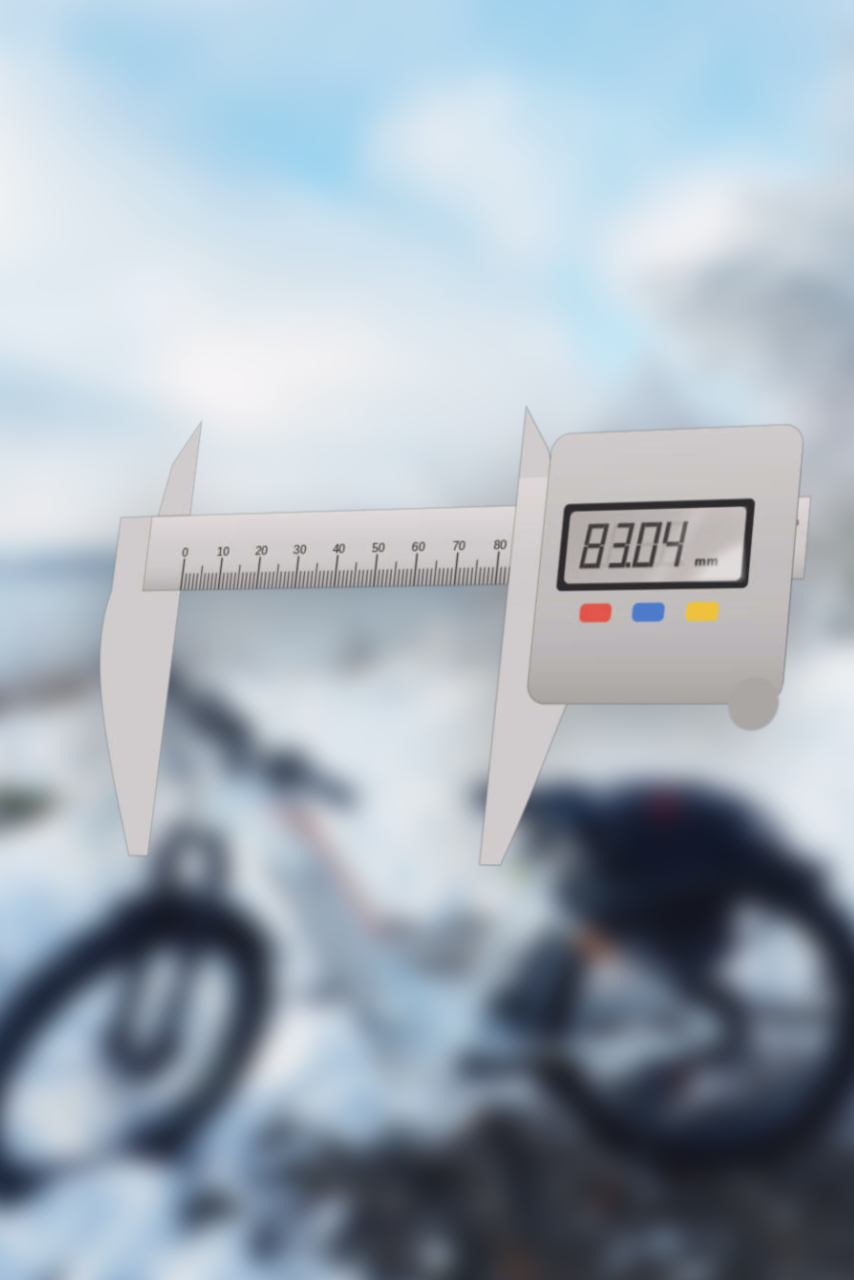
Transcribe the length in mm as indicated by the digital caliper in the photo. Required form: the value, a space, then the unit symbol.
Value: 83.04 mm
